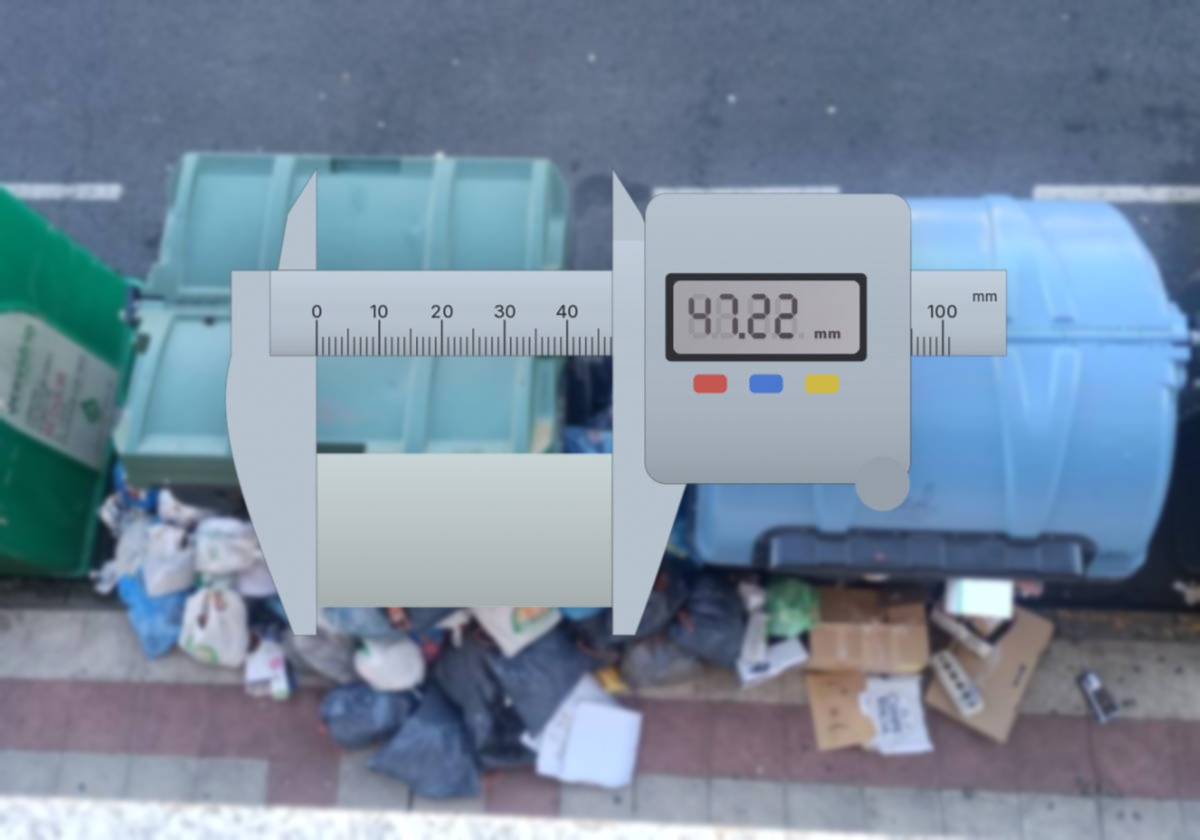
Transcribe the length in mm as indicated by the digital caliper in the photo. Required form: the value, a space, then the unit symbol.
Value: 47.22 mm
